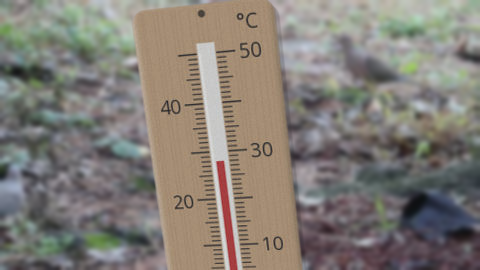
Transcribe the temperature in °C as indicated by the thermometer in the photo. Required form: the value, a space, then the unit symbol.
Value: 28 °C
